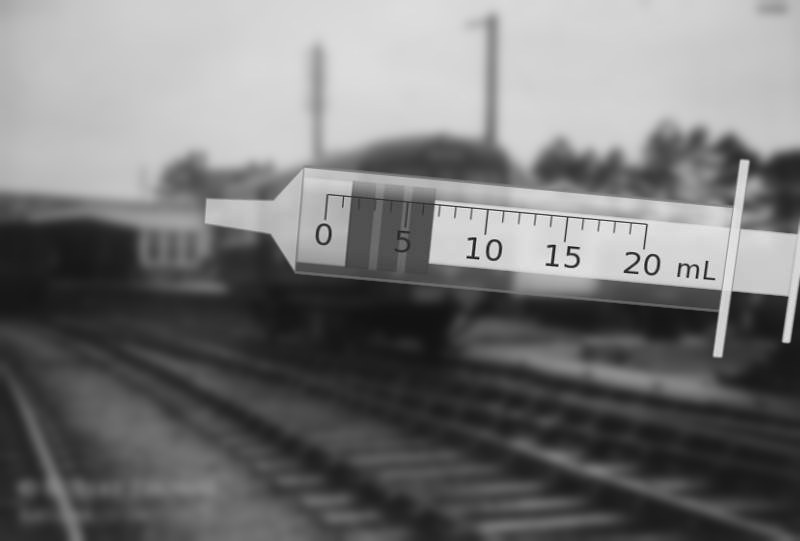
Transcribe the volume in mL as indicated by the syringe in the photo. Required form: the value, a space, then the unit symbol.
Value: 1.5 mL
